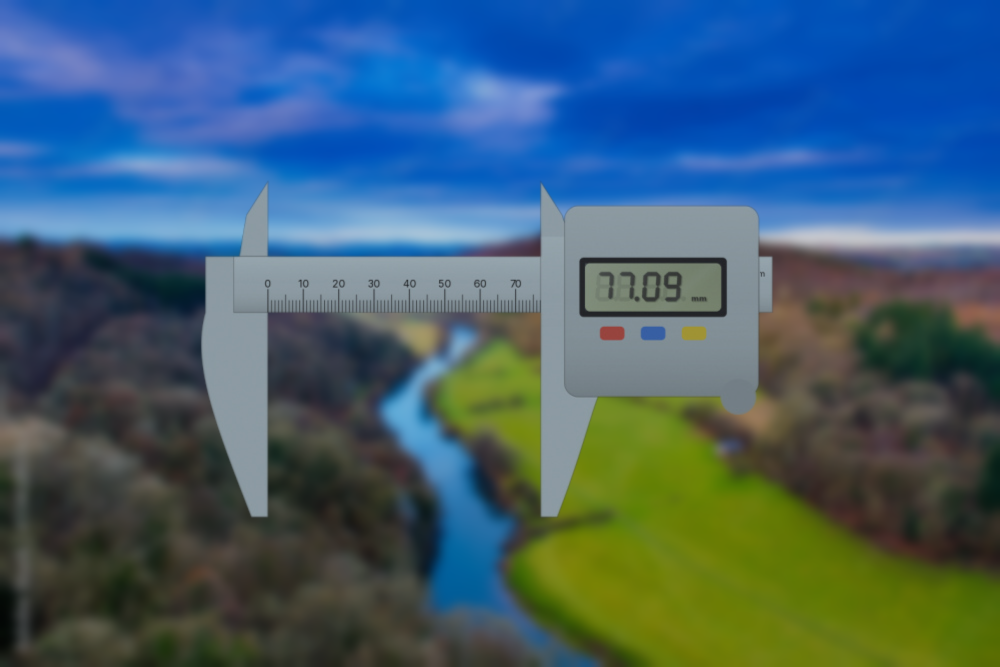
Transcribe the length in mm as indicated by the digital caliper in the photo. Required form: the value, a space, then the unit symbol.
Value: 77.09 mm
